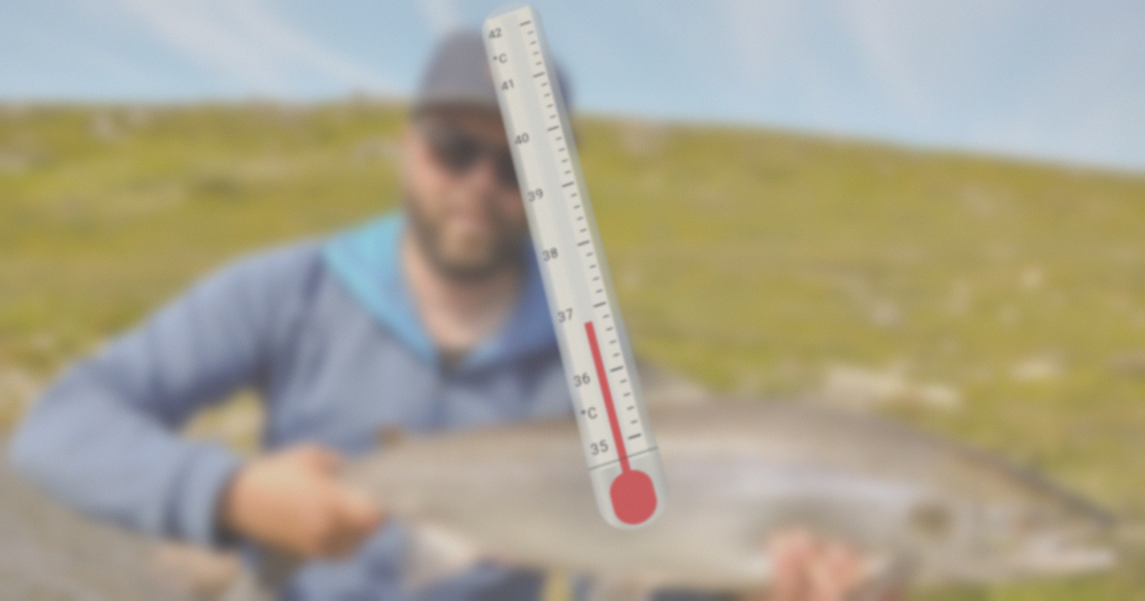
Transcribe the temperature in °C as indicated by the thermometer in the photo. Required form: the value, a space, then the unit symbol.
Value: 36.8 °C
